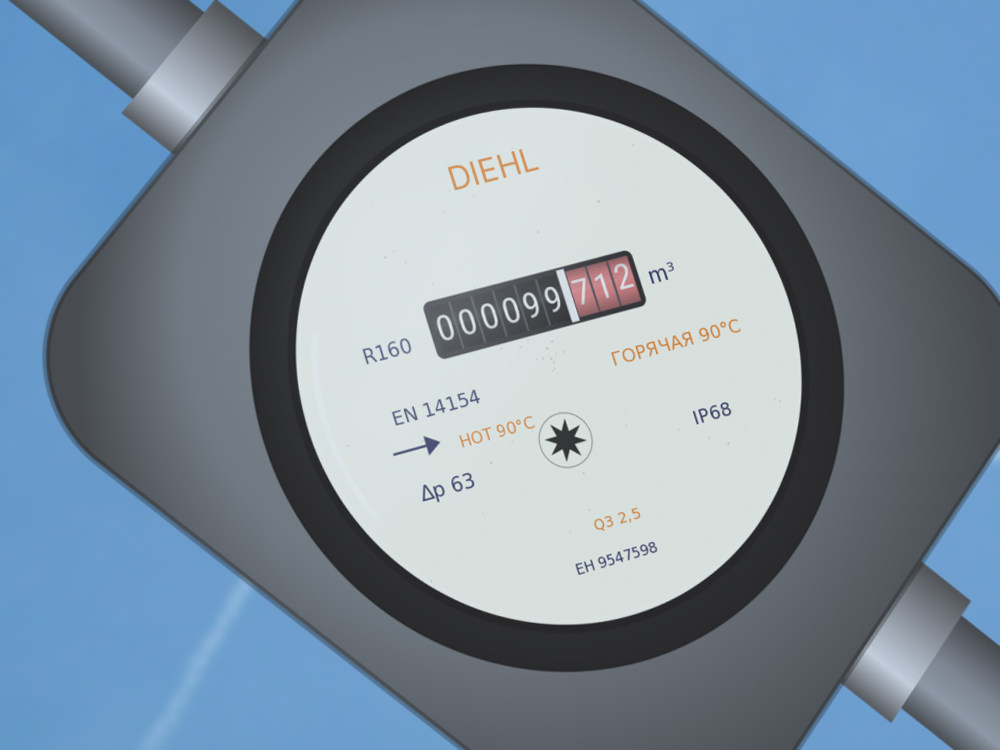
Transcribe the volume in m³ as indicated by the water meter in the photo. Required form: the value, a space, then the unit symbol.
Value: 99.712 m³
